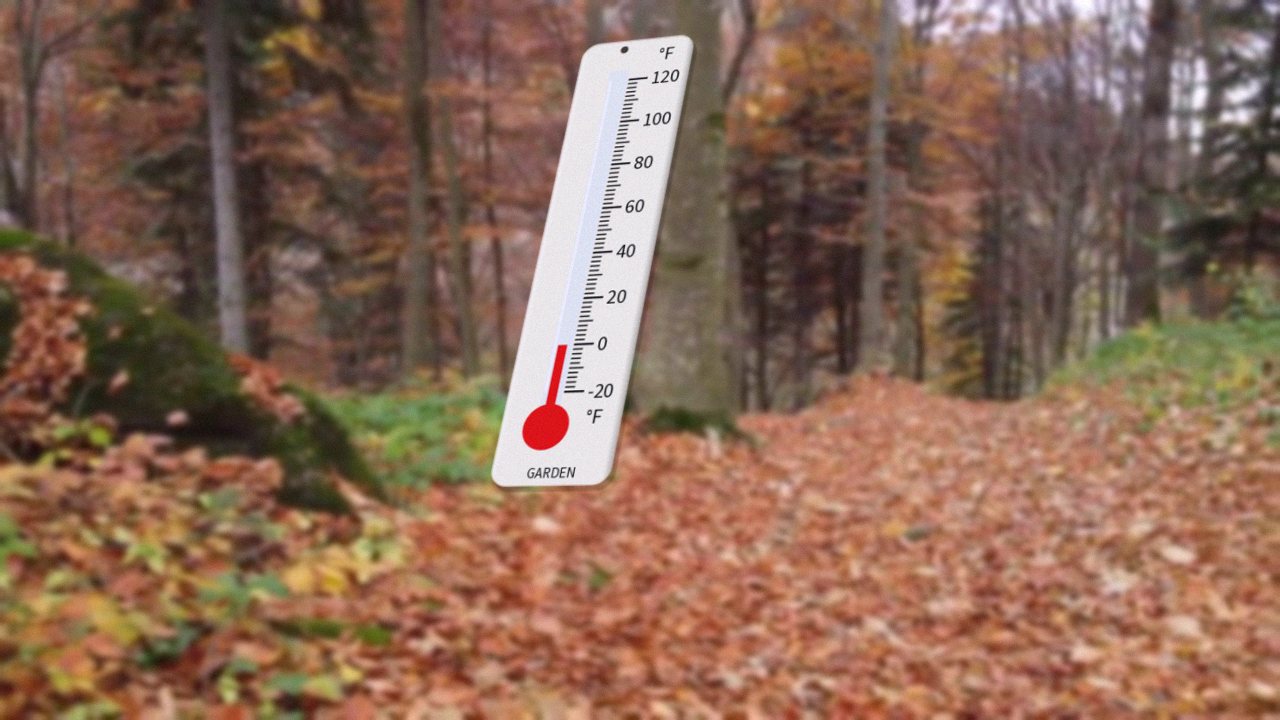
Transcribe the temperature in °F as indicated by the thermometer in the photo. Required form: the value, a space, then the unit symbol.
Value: 0 °F
